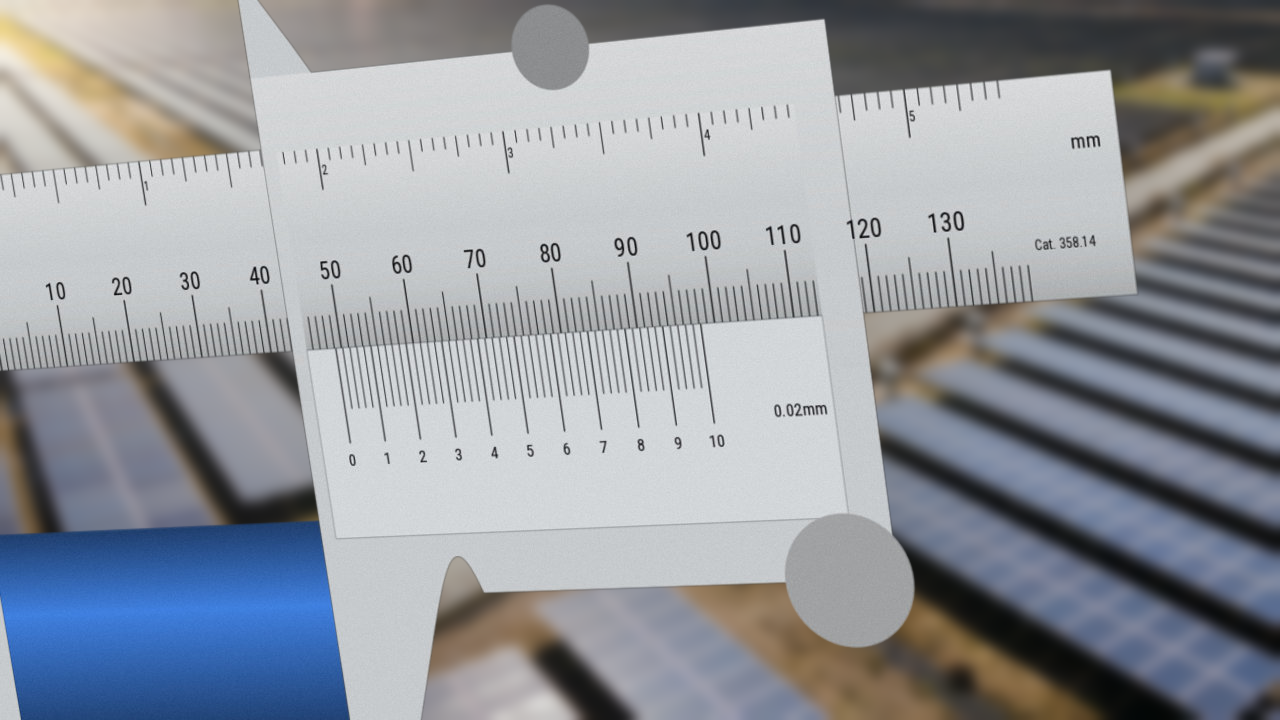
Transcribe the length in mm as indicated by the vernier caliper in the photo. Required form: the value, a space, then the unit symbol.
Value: 49.2 mm
